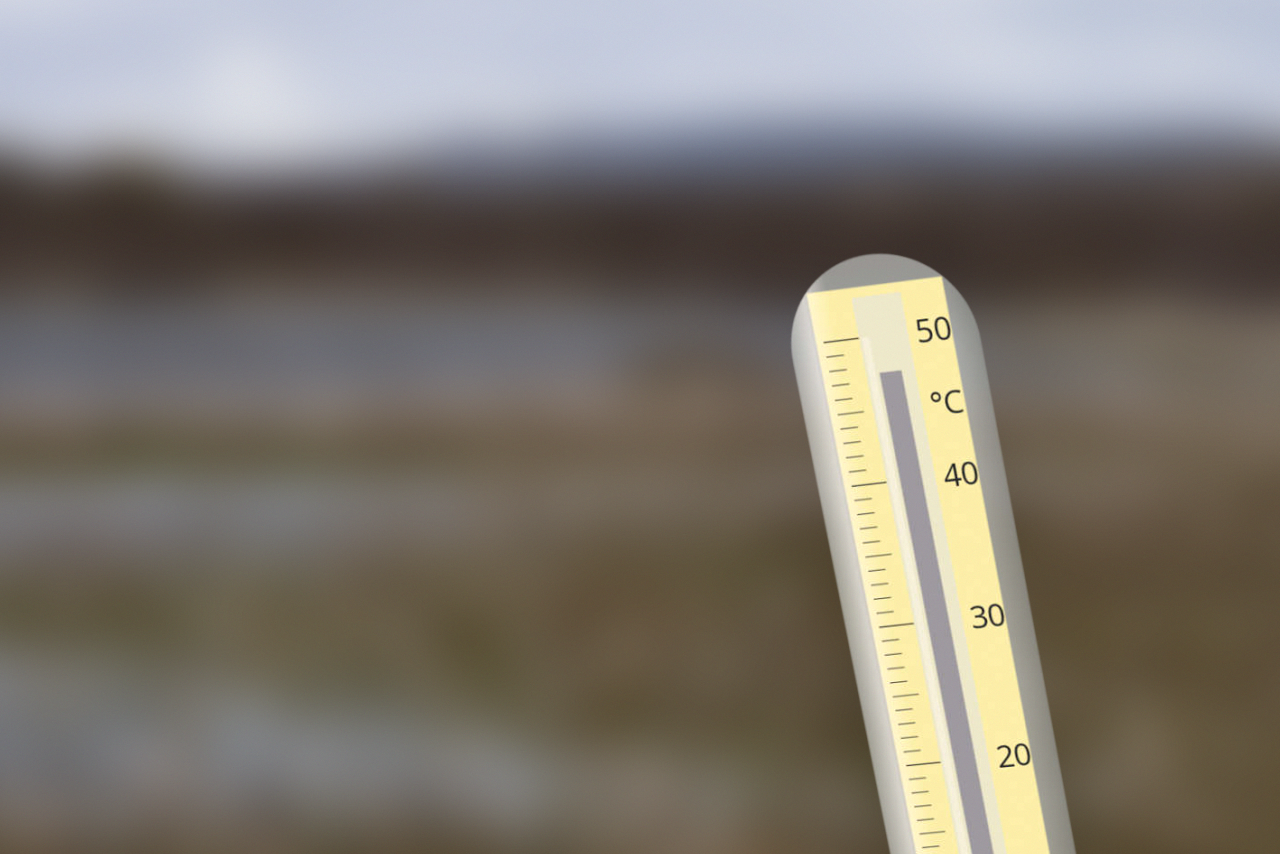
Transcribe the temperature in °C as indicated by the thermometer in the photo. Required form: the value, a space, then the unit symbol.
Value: 47.5 °C
